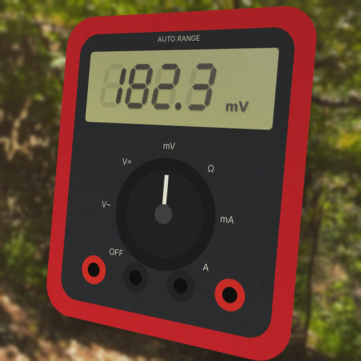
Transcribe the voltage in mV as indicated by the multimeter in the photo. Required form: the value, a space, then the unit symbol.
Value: 182.3 mV
